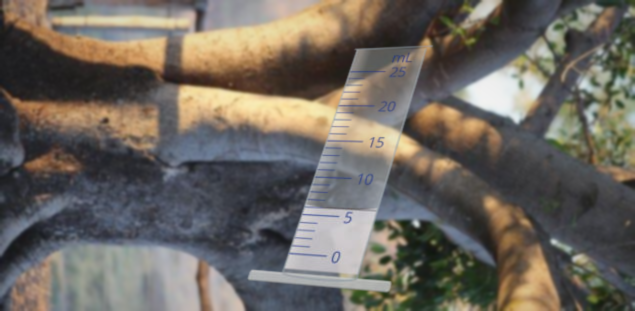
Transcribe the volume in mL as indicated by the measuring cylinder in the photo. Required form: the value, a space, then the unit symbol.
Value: 6 mL
